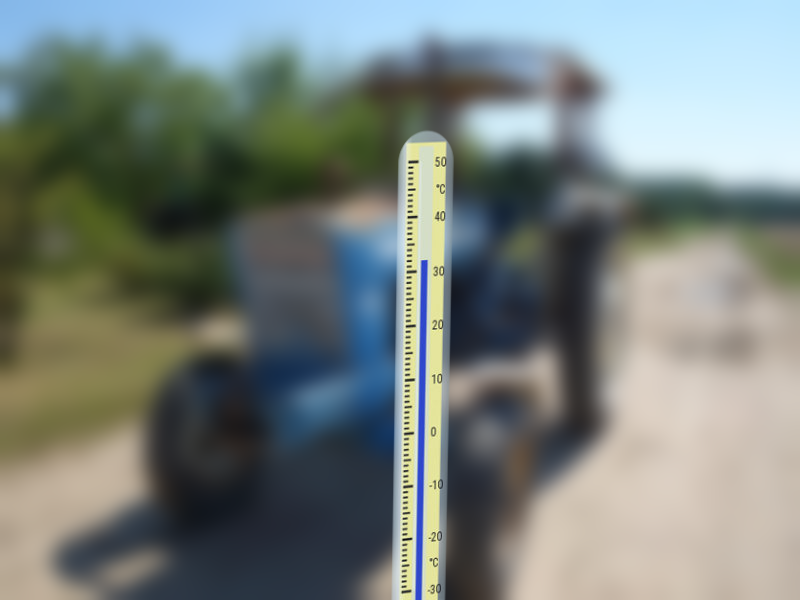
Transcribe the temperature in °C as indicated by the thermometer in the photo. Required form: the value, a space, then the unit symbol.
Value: 32 °C
